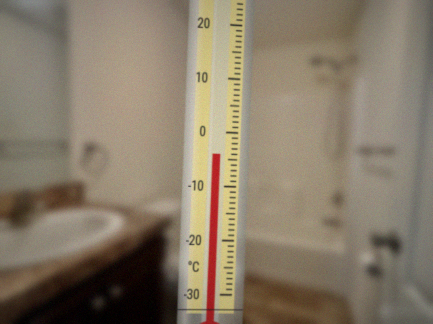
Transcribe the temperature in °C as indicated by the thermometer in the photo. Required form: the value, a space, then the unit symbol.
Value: -4 °C
